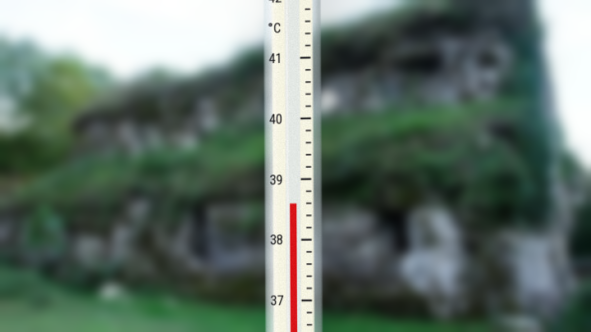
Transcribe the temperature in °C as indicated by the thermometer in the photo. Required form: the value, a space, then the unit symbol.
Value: 38.6 °C
